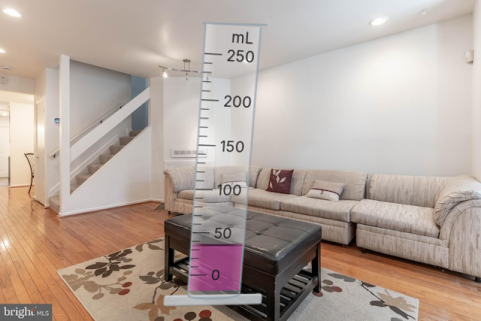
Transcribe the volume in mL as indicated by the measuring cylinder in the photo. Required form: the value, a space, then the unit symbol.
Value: 35 mL
